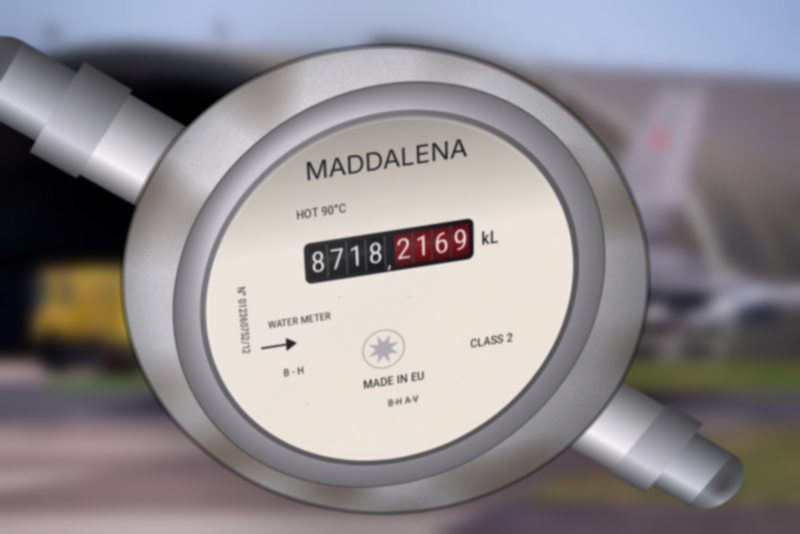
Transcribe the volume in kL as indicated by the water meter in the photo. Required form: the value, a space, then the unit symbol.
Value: 8718.2169 kL
